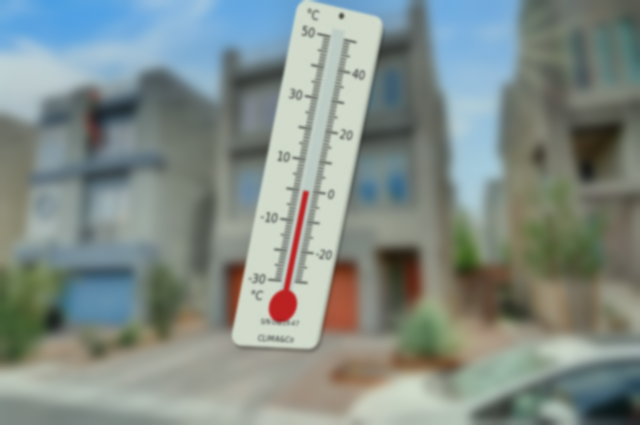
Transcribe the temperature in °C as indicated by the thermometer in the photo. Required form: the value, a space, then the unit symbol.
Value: 0 °C
